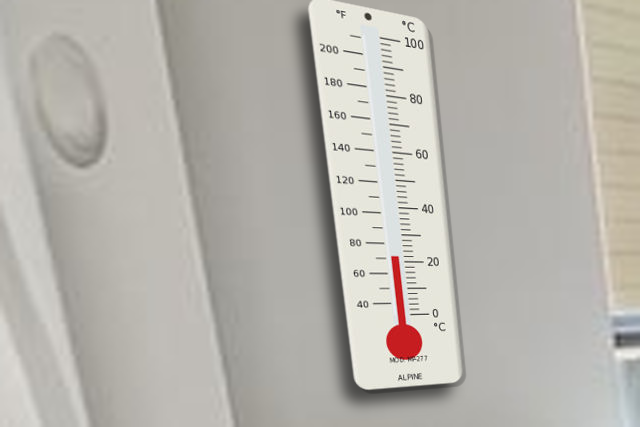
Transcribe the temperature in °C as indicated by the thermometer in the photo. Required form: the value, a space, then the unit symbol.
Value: 22 °C
